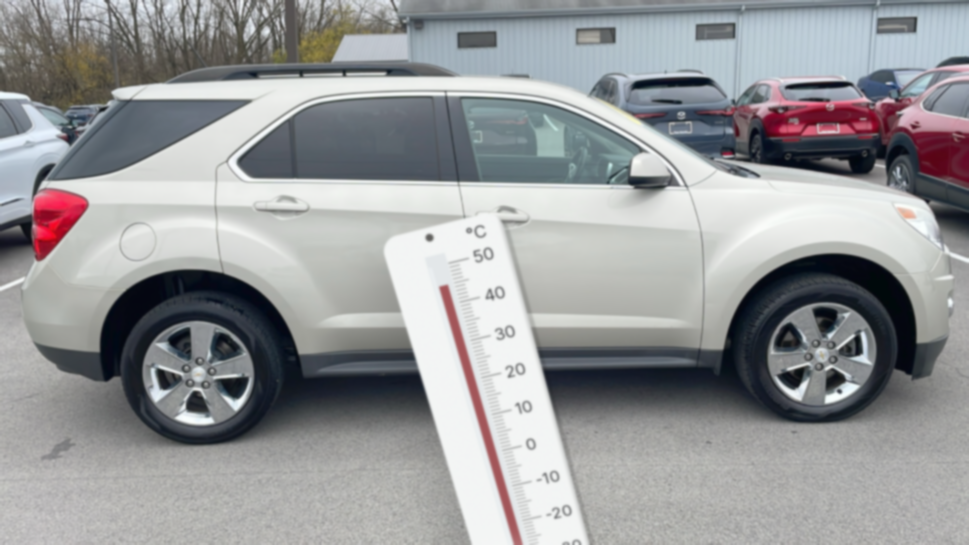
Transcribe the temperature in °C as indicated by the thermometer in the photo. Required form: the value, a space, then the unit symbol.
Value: 45 °C
